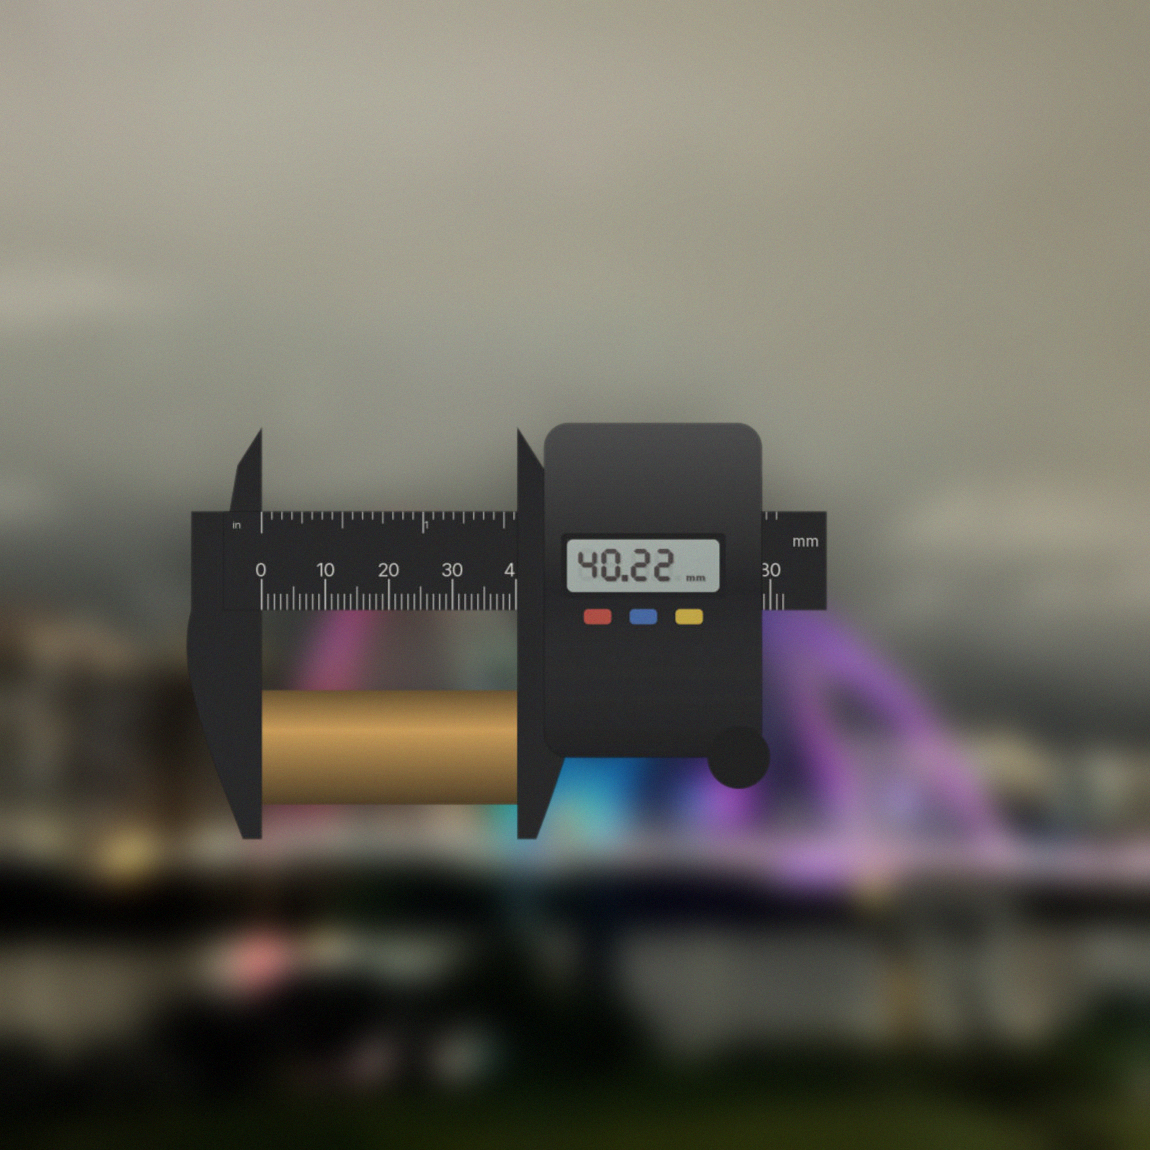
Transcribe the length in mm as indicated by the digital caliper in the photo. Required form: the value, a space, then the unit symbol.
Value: 40.22 mm
